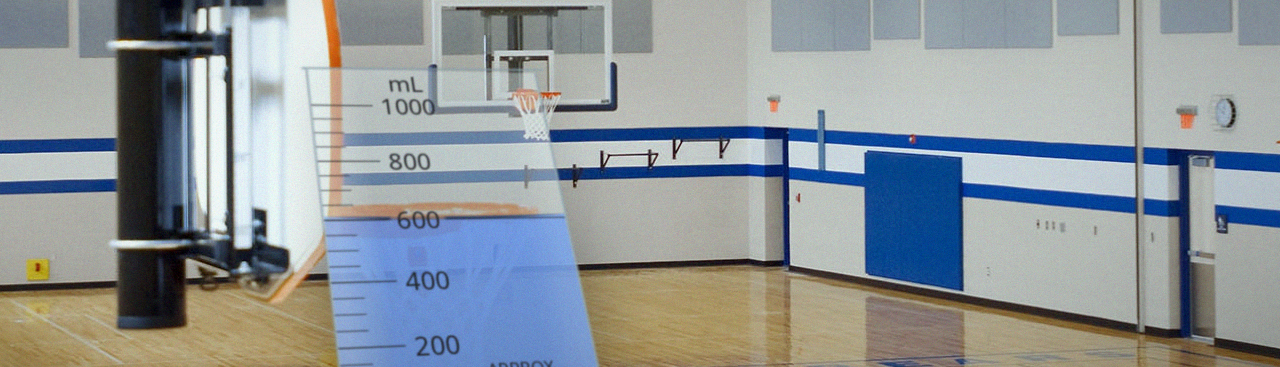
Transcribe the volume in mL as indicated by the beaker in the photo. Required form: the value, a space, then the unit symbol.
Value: 600 mL
